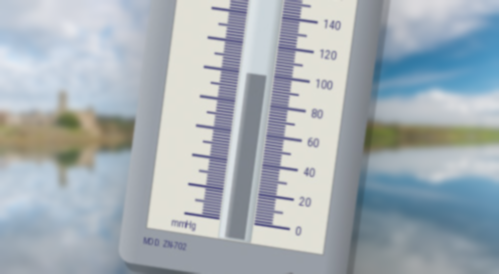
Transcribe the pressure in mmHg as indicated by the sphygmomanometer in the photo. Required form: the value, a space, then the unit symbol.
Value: 100 mmHg
